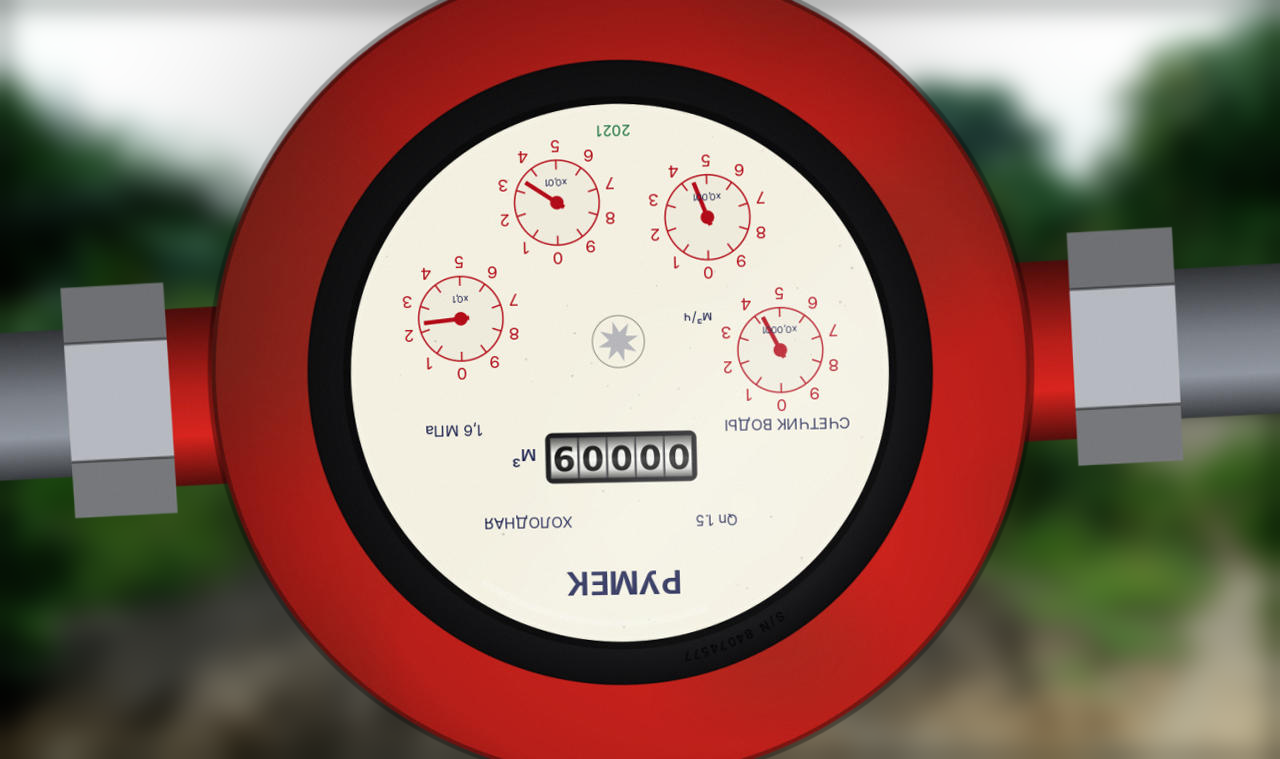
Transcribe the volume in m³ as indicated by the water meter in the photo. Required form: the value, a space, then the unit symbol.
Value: 9.2344 m³
